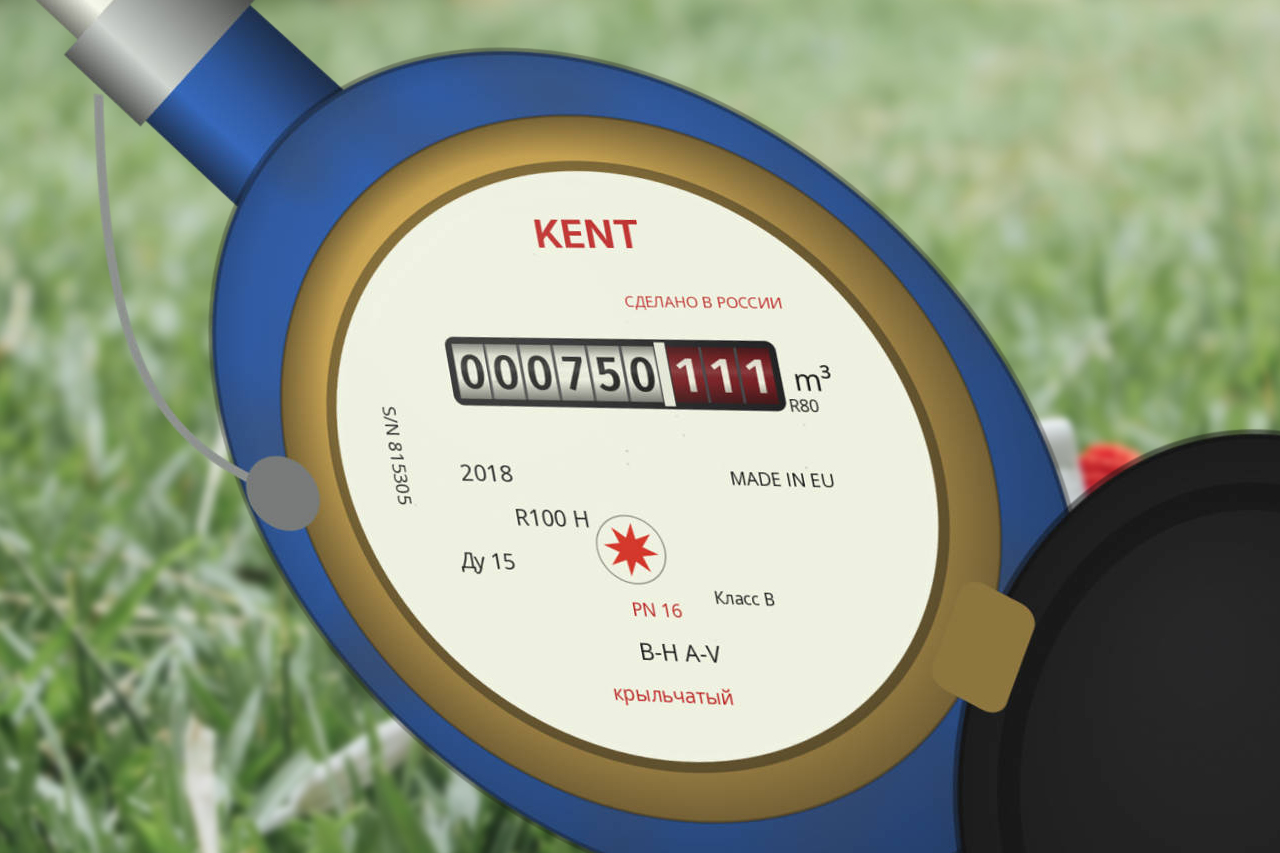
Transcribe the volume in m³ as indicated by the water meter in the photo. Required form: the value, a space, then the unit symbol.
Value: 750.111 m³
